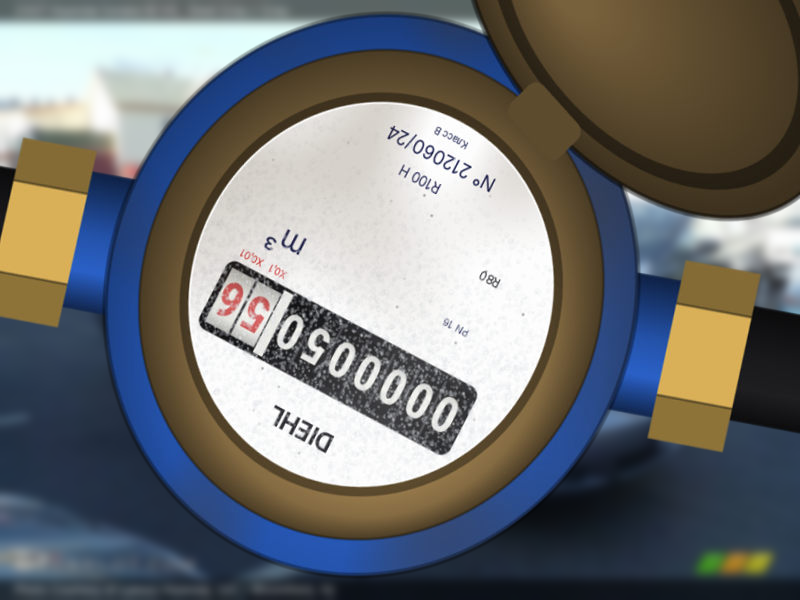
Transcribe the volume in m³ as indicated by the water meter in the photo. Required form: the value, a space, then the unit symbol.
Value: 50.56 m³
